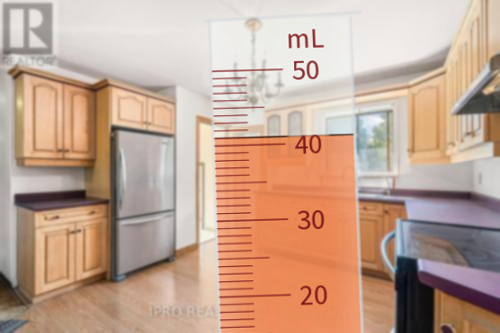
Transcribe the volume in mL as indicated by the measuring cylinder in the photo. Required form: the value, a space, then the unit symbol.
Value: 41 mL
